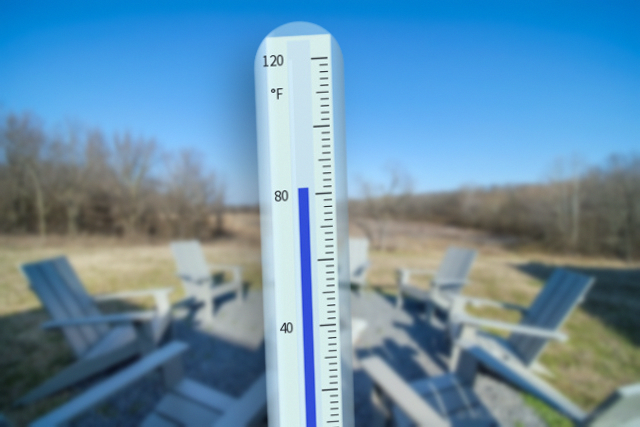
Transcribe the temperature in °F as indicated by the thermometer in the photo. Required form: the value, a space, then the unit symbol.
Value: 82 °F
